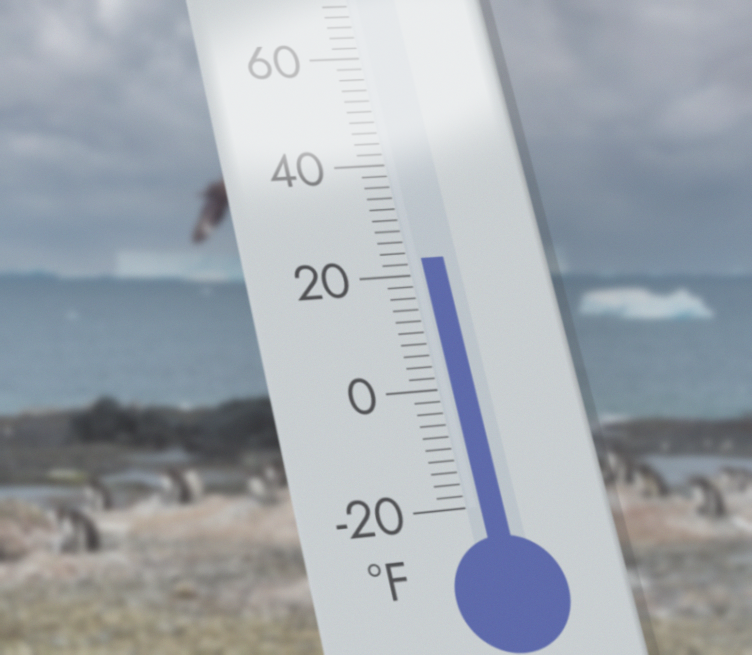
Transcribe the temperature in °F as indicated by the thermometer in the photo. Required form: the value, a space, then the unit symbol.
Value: 23 °F
